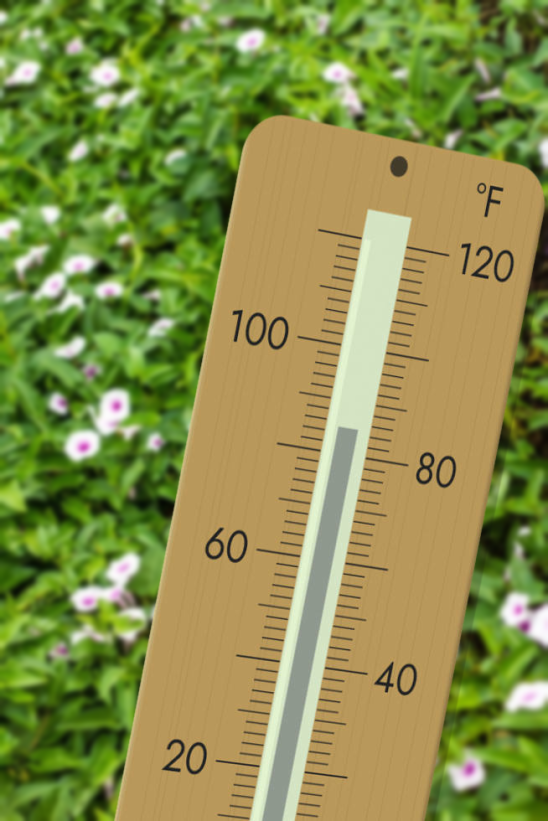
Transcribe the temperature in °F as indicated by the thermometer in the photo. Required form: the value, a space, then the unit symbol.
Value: 85 °F
